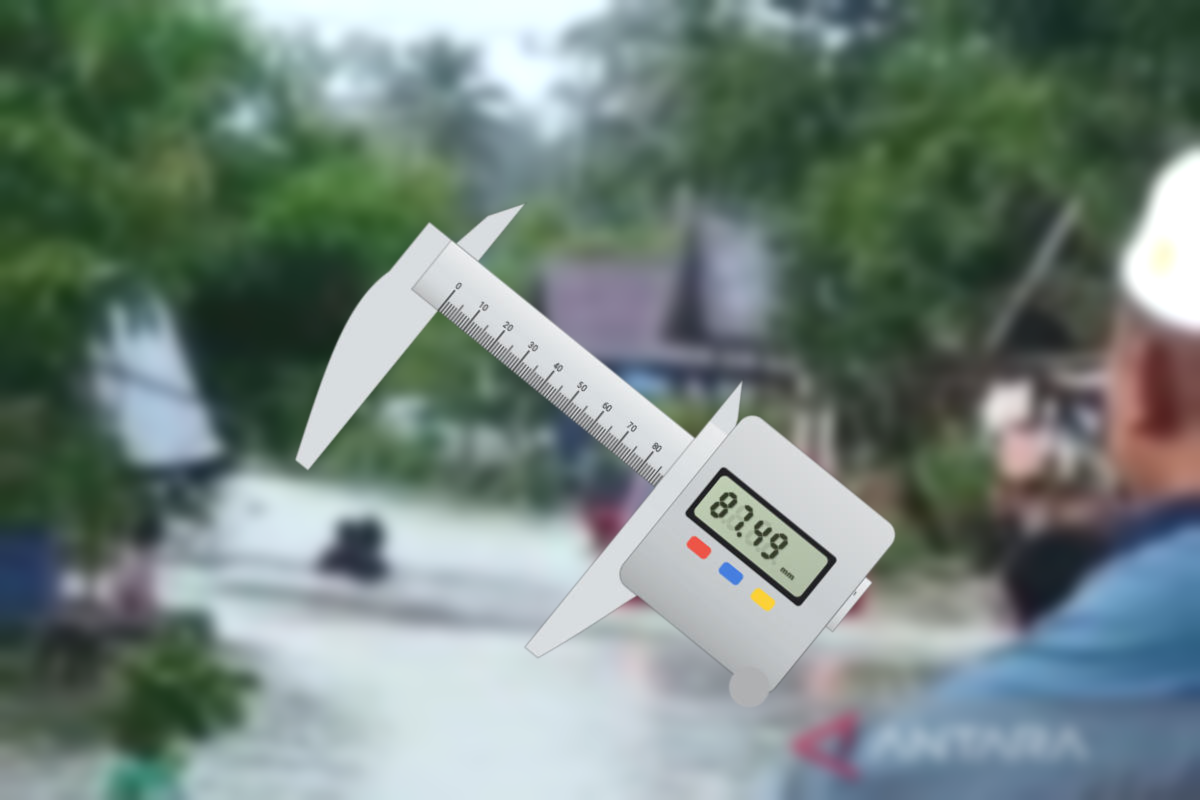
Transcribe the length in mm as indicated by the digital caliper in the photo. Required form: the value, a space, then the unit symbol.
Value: 87.49 mm
